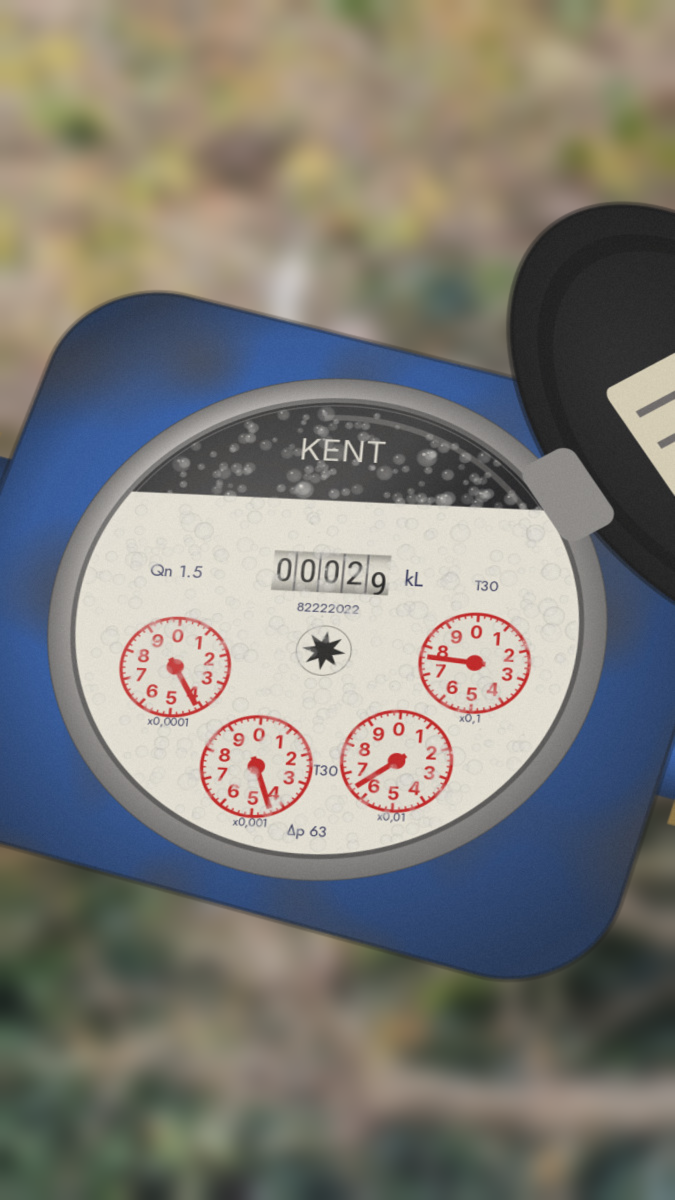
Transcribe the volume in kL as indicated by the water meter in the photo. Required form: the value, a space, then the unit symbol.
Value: 28.7644 kL
